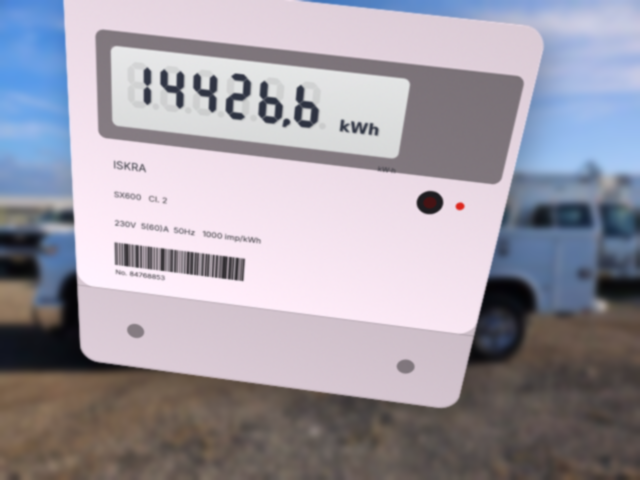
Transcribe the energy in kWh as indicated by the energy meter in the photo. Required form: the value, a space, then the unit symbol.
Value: 14426.6 kWh
